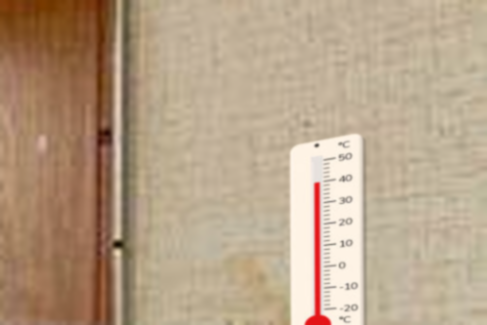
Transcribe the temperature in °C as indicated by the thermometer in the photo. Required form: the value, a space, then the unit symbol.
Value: 40 °C
